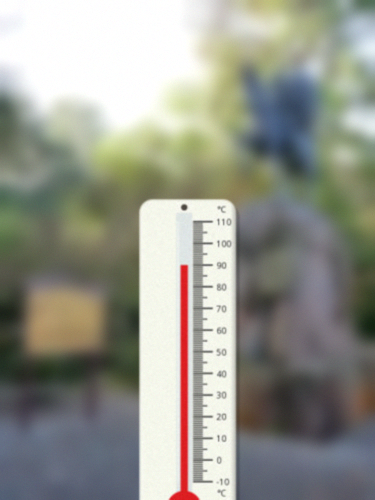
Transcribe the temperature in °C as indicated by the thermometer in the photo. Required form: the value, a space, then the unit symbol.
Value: 90 °C
